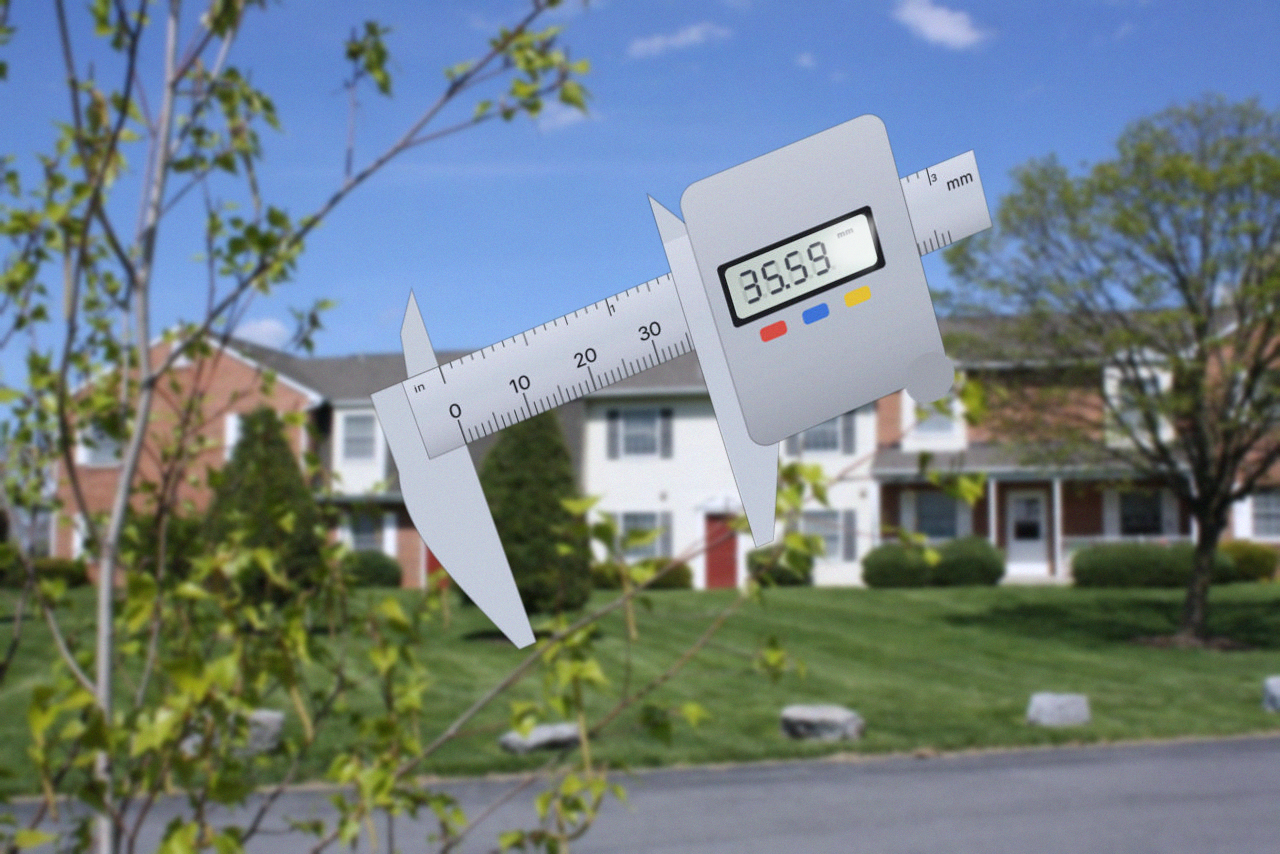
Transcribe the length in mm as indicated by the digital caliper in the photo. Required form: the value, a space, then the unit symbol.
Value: 35.59 mm
